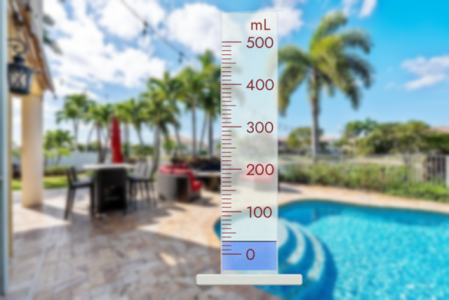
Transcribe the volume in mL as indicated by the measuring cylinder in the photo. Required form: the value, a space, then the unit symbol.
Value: 30 mL
